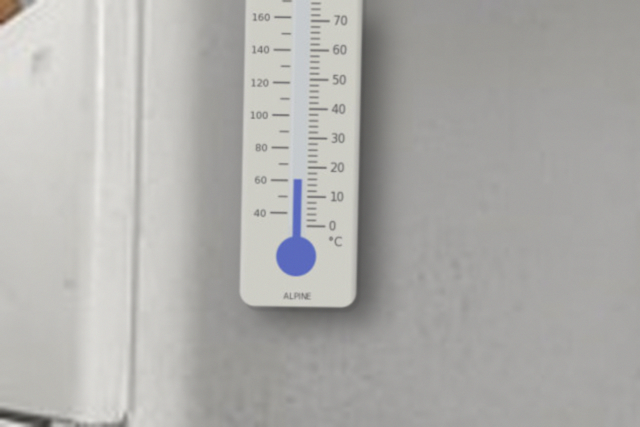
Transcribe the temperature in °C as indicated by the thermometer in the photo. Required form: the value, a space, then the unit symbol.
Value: 16 °C
